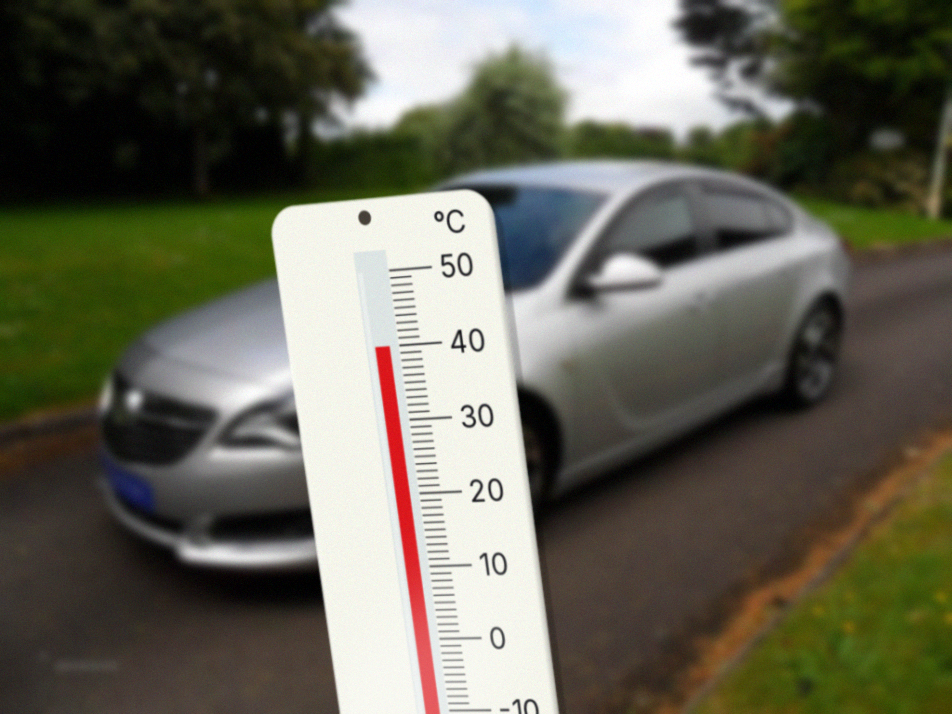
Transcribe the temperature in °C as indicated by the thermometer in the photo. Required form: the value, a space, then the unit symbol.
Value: 40 °C
